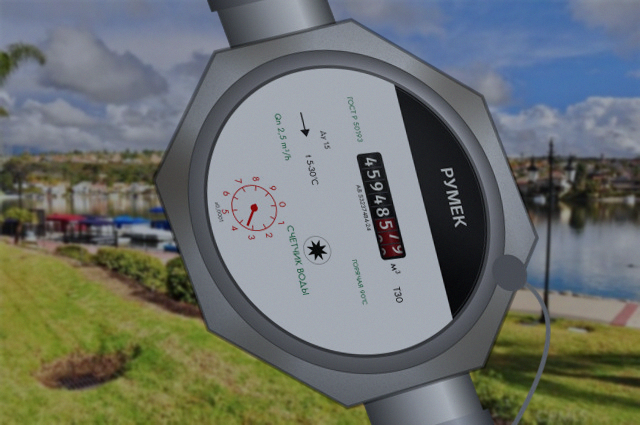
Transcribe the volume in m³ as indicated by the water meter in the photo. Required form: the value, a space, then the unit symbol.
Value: 45948.5793 m³
